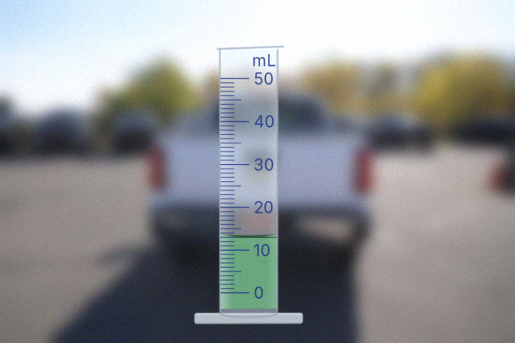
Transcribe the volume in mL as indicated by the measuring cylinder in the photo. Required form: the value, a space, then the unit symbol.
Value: 13 mL
